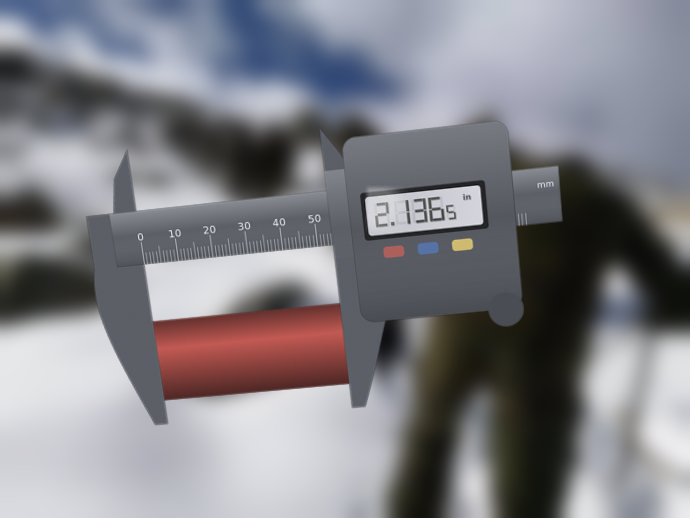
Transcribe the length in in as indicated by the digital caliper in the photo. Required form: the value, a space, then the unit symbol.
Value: 2.1365 in
